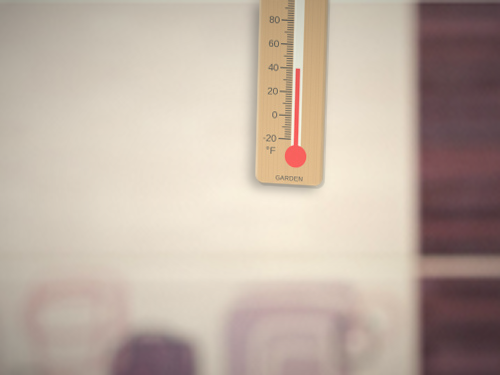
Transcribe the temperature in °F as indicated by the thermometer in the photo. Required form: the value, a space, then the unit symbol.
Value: 40 °F
